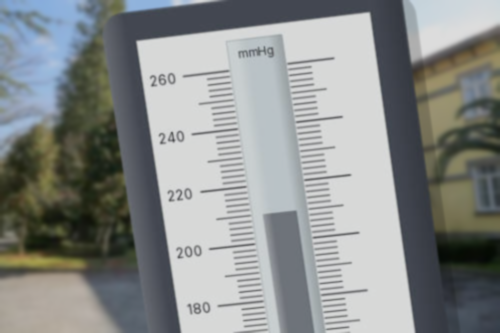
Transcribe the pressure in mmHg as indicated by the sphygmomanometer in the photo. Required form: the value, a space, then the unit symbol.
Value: 210 mmHg
